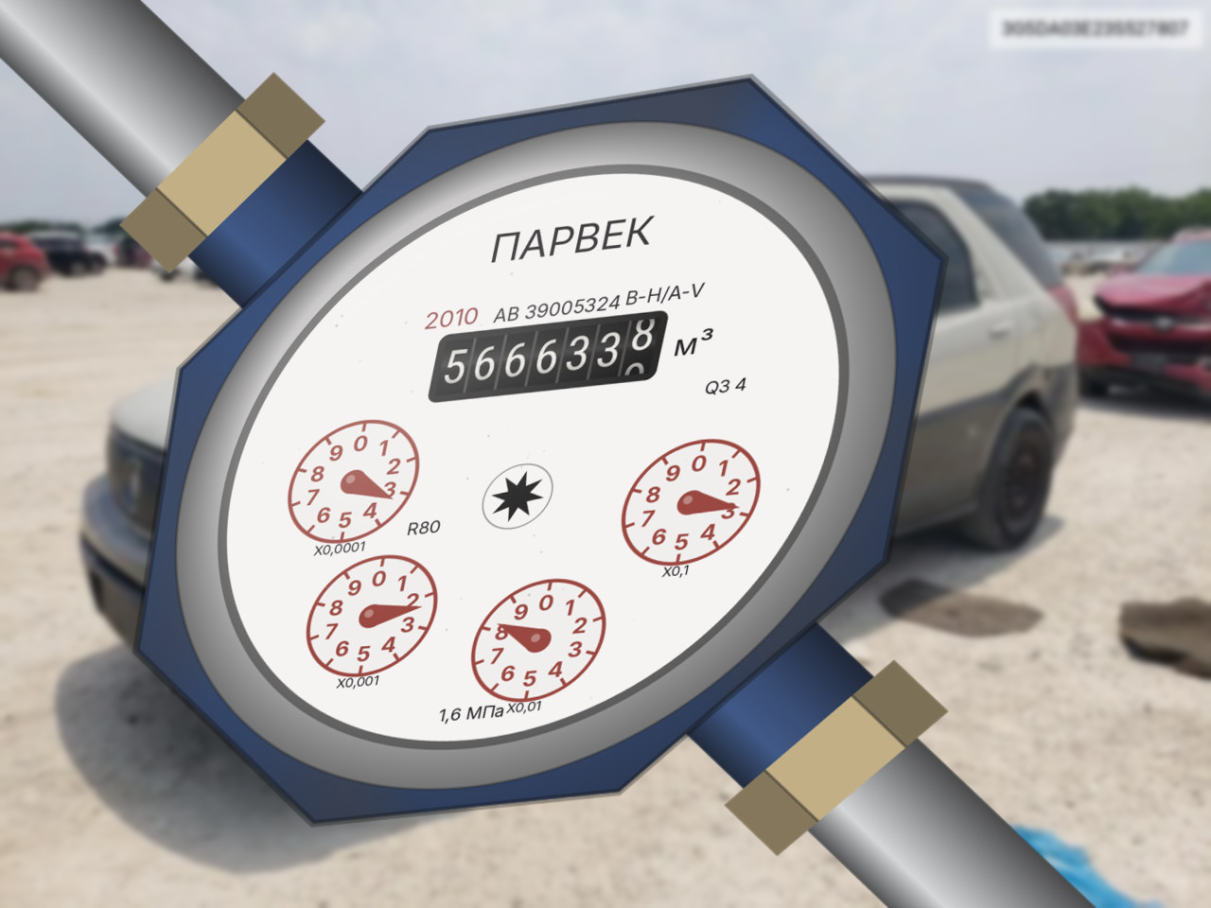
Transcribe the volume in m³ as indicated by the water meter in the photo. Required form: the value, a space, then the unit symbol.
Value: 5666338.2823 m³
